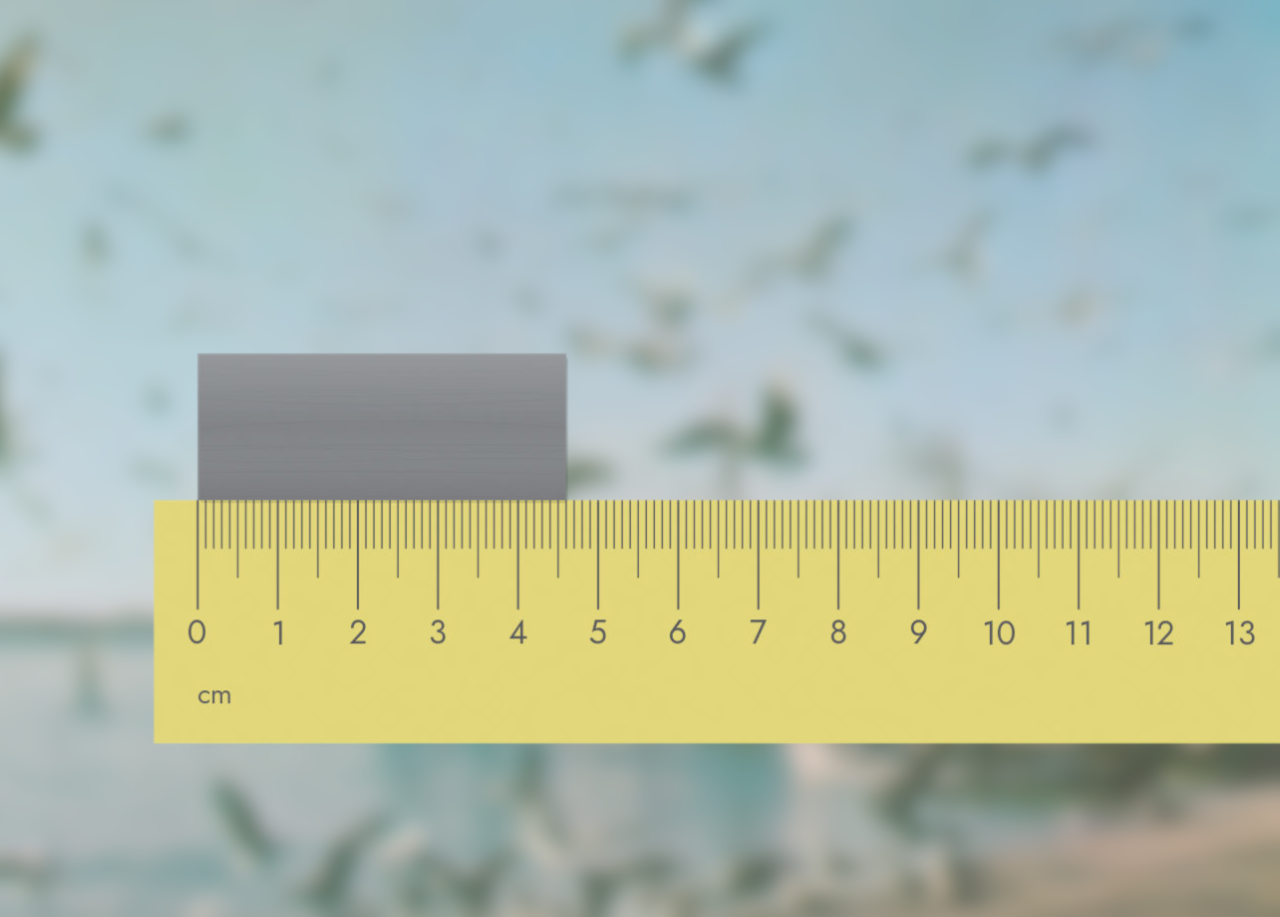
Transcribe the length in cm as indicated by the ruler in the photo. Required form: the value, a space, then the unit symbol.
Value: 4.6 cm
